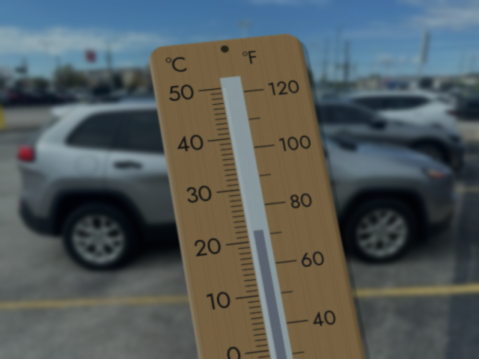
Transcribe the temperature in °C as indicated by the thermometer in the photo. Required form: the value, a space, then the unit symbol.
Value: 22 °C
